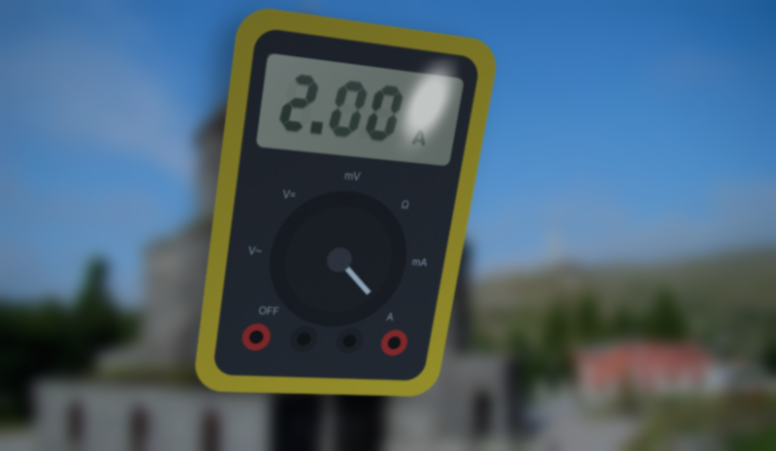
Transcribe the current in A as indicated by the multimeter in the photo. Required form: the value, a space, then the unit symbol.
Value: 2.00 A
